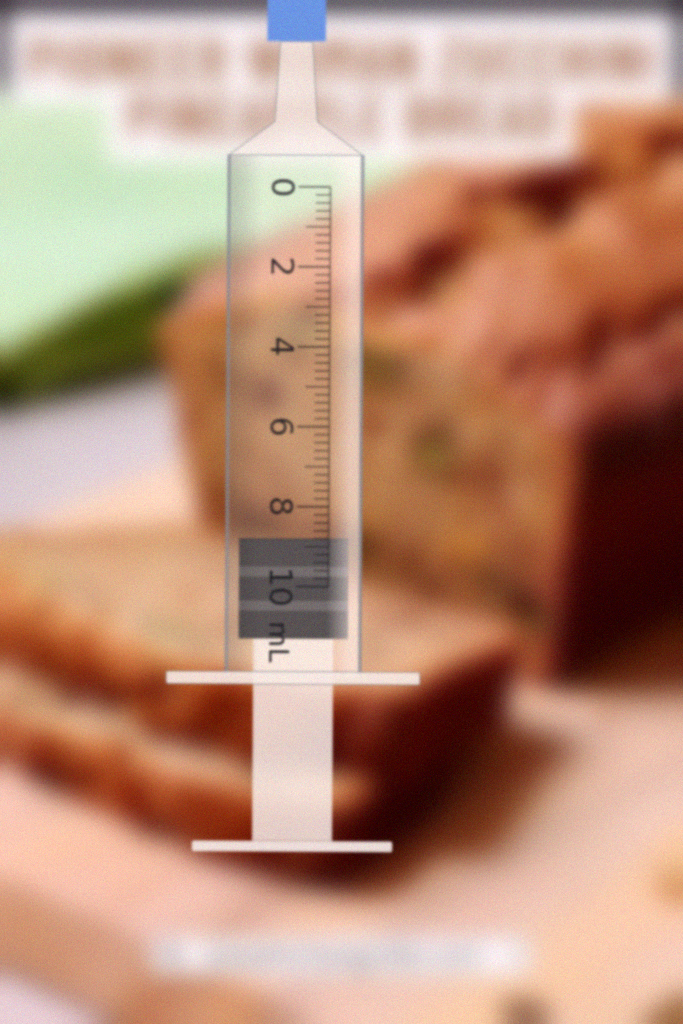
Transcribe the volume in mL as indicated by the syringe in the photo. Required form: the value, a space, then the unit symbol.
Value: 8.8 mL
